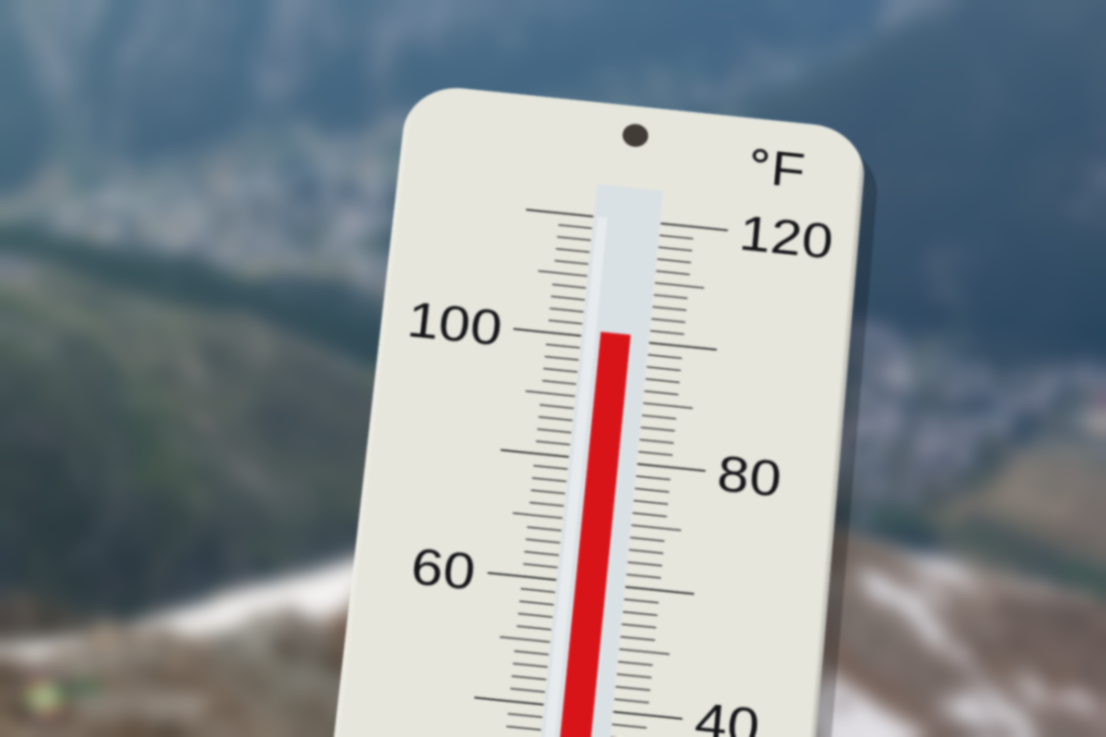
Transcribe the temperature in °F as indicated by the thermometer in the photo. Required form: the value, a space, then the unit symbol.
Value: 101 °F
